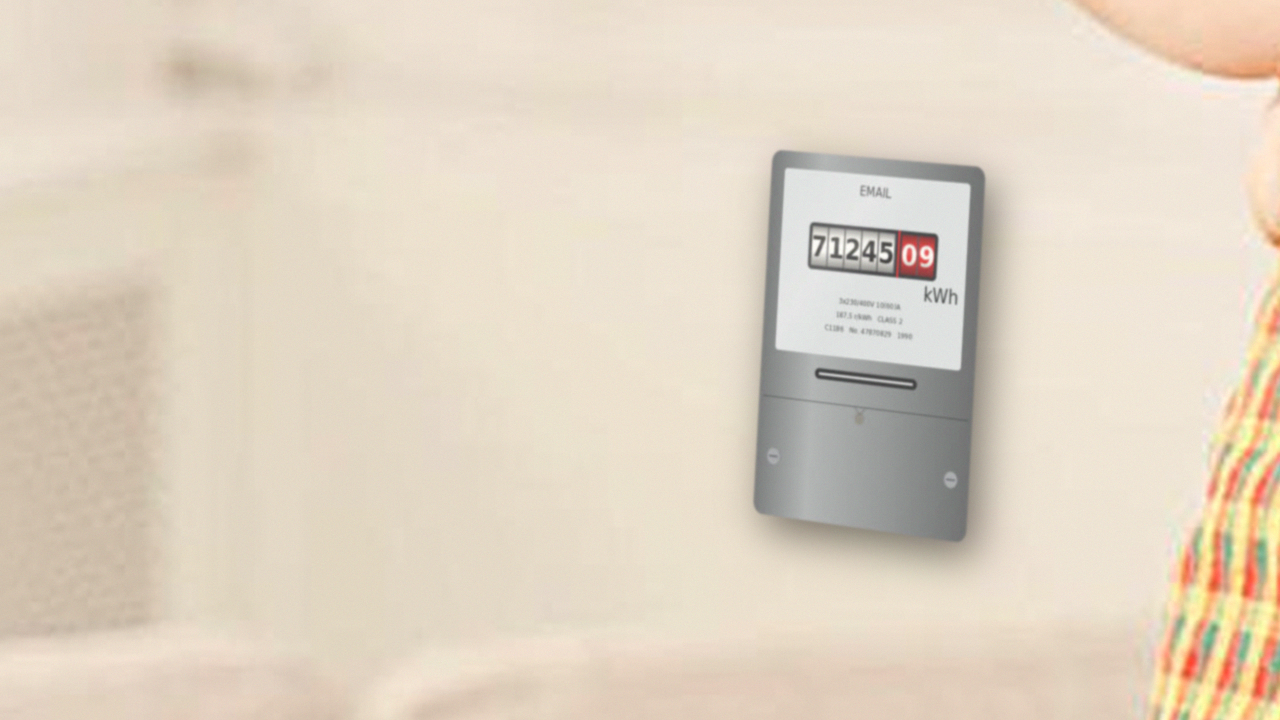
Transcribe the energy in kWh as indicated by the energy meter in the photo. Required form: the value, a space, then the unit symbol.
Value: 71245.09 kWh
